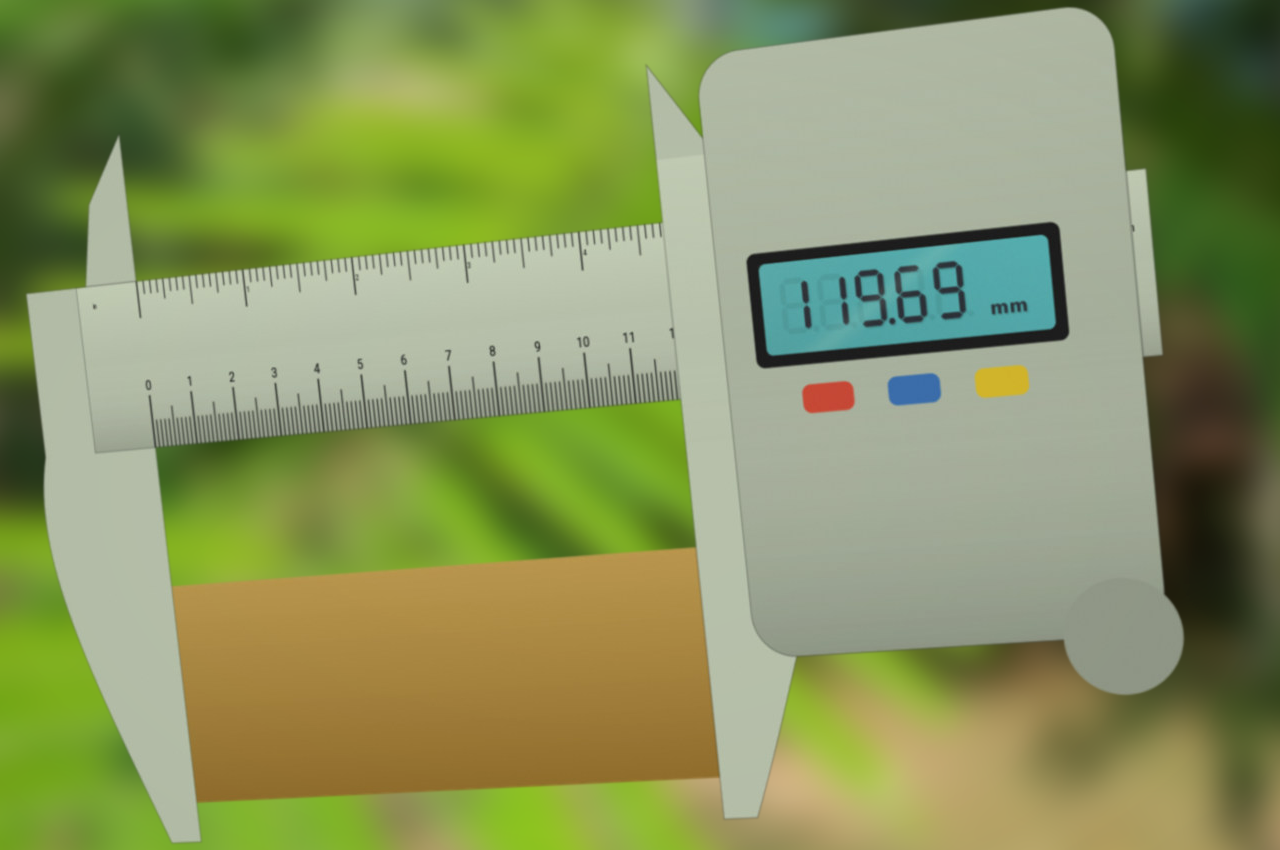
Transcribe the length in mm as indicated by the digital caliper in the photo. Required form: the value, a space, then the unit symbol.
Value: 119.69 mm
